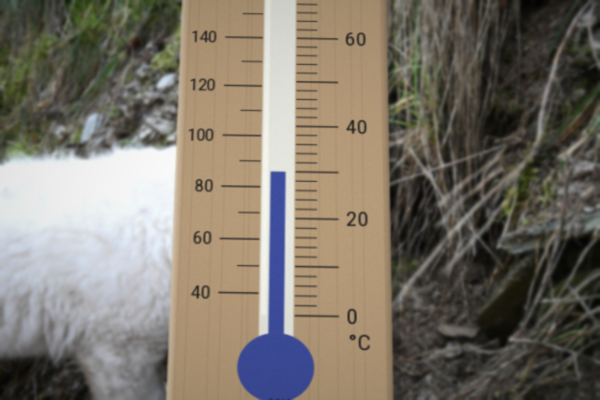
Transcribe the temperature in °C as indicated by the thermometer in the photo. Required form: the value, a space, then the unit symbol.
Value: 30 °C
